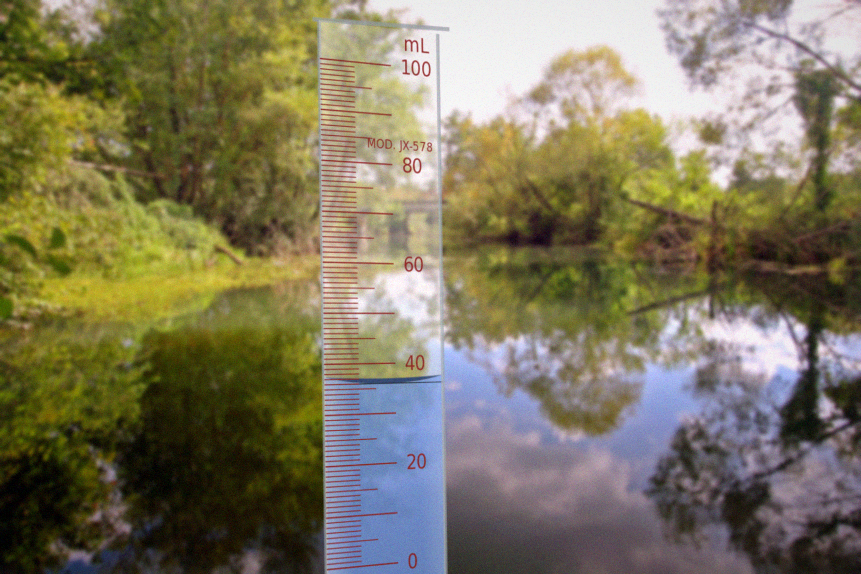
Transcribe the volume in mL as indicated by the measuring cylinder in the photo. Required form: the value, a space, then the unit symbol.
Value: 36 mL
